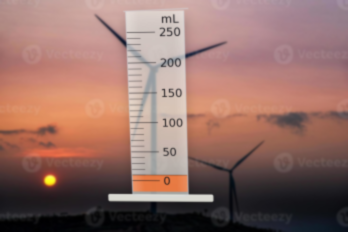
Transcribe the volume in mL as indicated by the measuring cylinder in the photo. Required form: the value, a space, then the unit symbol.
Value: 10 mL
